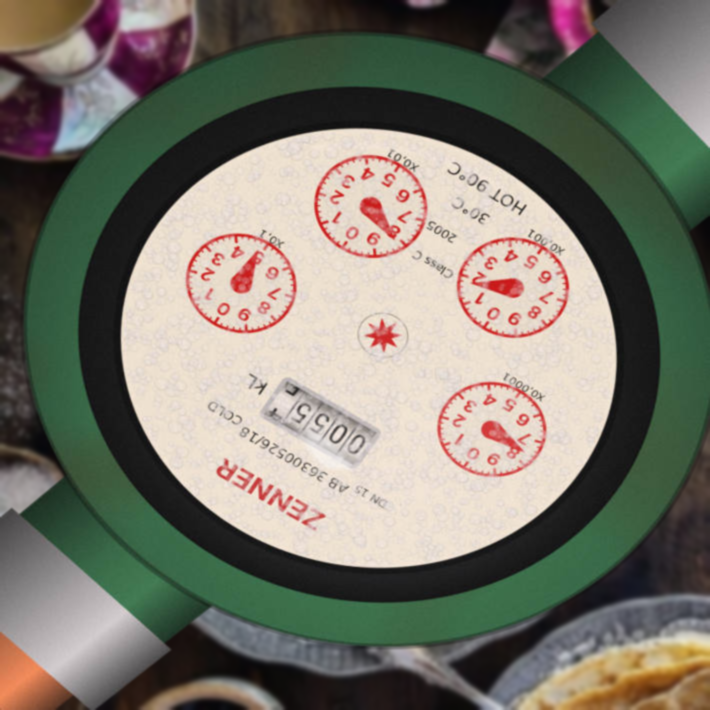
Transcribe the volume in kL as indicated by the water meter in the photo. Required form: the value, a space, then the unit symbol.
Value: 554.4817 kL
